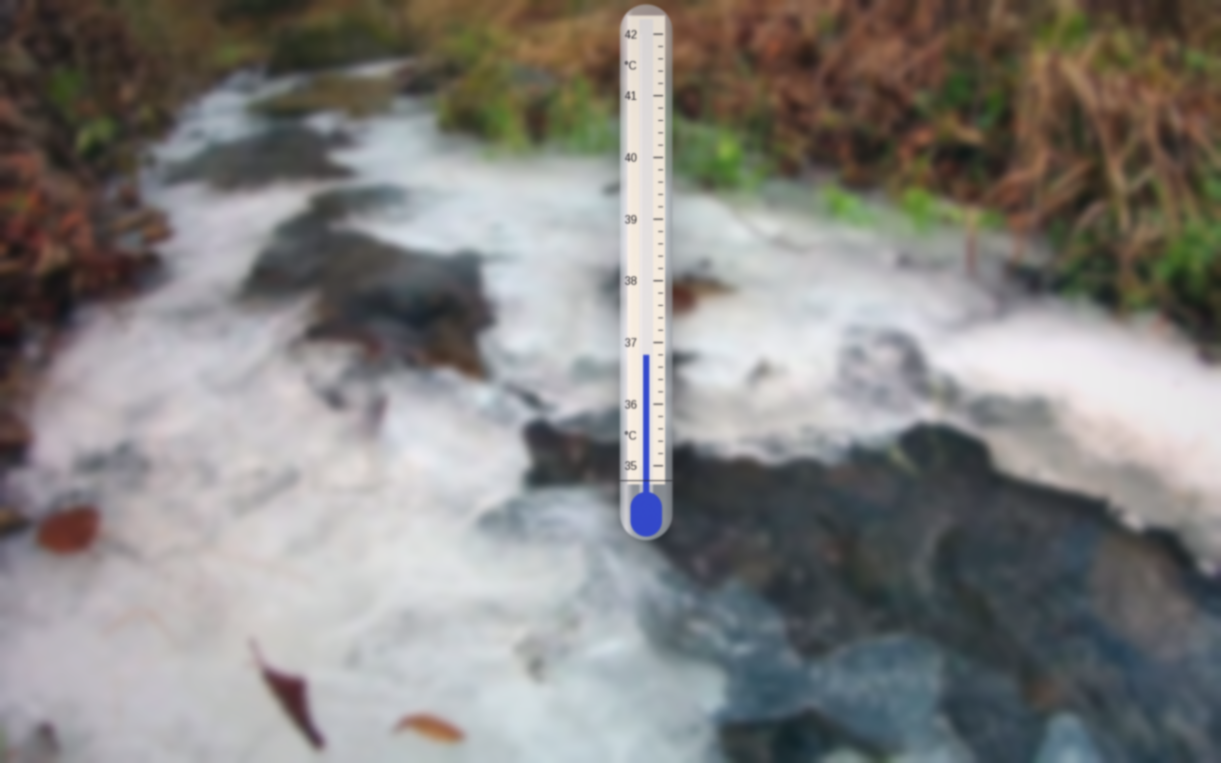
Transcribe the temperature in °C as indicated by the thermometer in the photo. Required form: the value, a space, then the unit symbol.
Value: 36.8 °C
